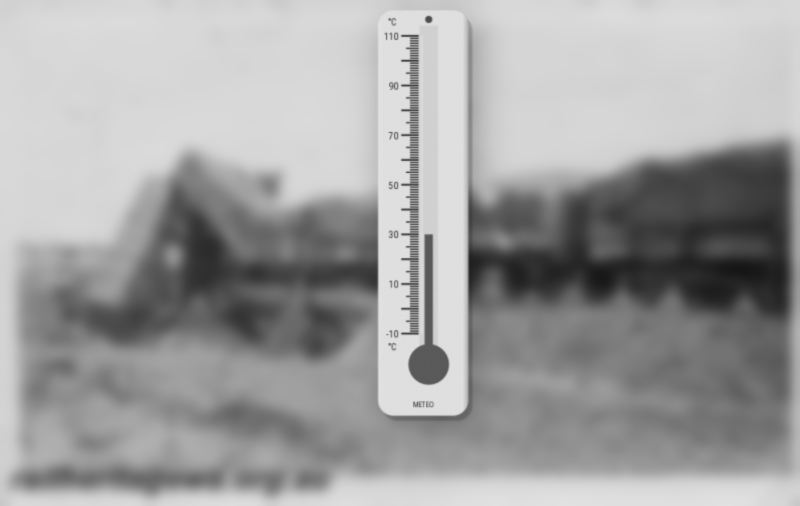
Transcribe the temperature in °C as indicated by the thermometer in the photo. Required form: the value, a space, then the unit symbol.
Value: 30 °C
